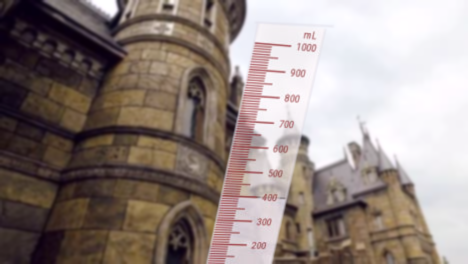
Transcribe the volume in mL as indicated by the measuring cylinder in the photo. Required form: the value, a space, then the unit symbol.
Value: 400 mL
